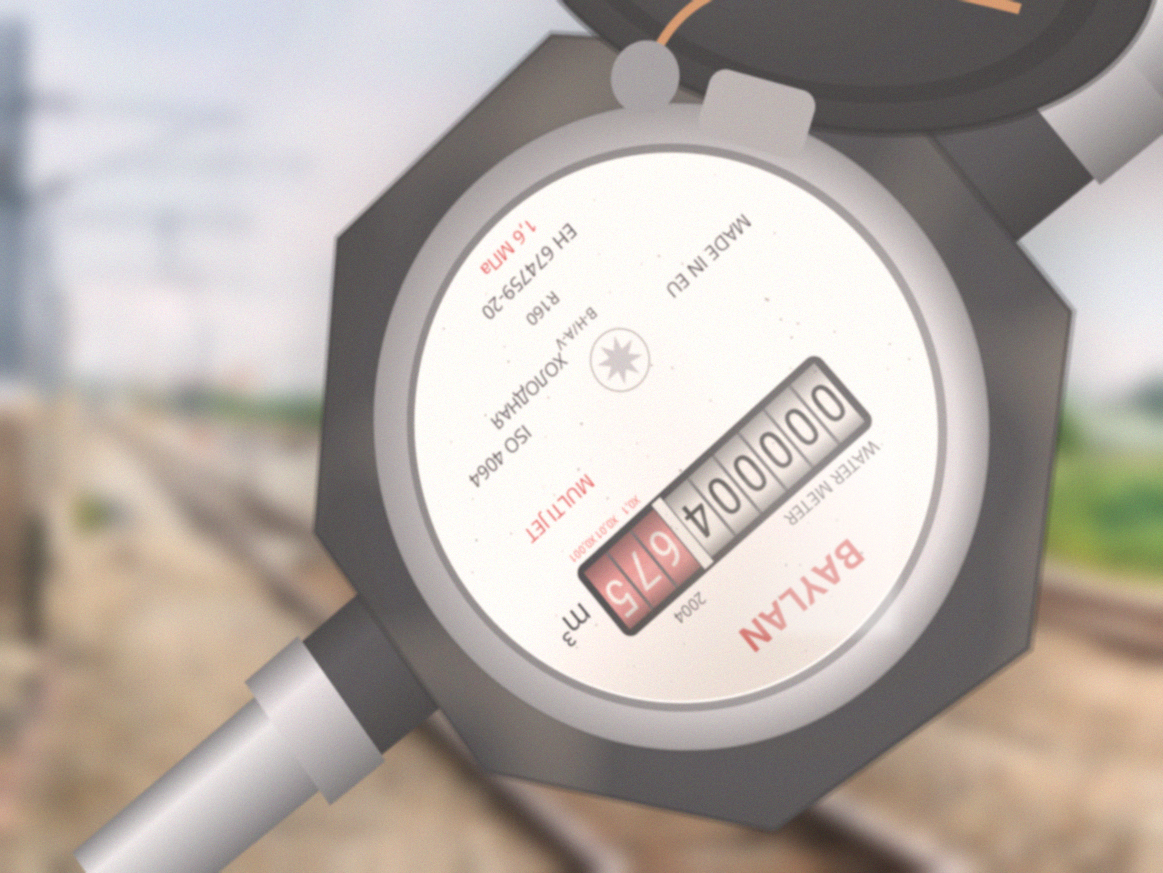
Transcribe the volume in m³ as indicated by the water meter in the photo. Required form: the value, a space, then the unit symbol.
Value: 4.675 m³
